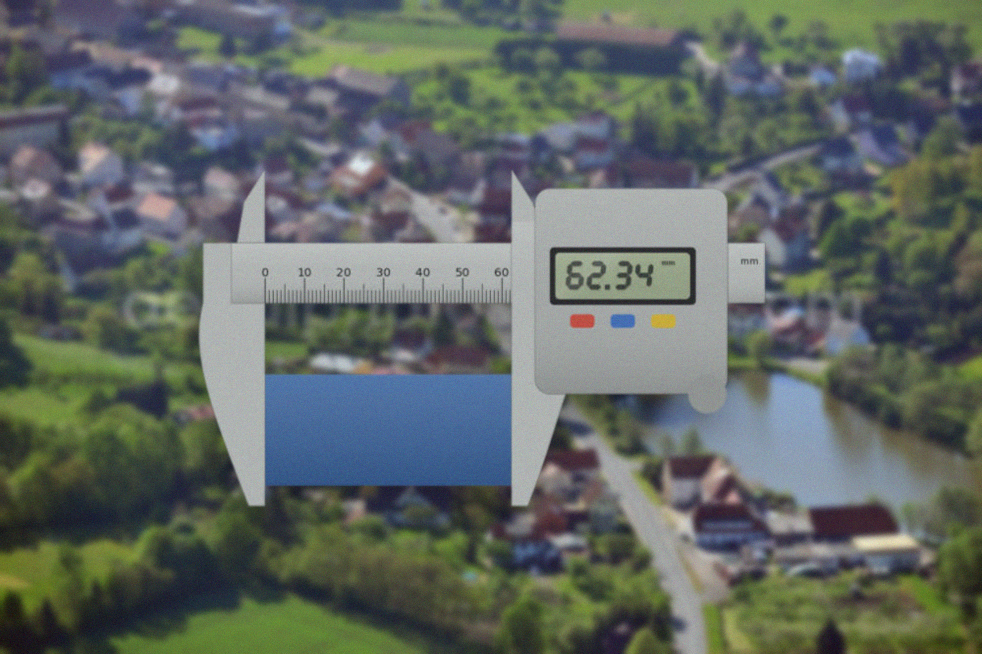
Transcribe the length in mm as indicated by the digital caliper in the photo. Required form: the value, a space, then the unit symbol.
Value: 62.34 mm
